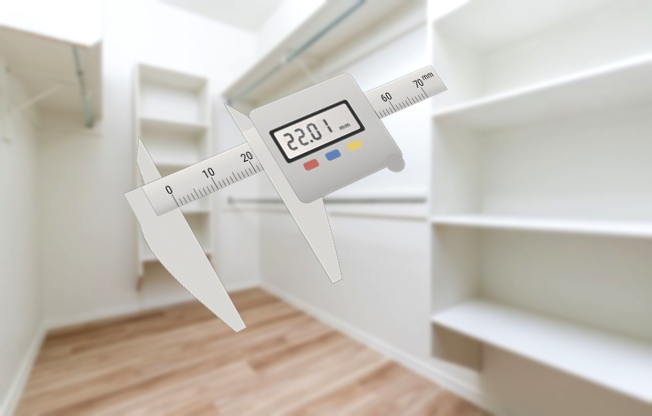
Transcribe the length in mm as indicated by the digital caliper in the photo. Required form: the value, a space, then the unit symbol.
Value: 22.01 mm
